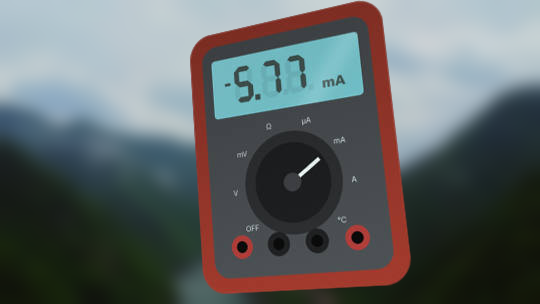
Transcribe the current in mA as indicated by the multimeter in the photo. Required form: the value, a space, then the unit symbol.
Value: -5.77 mA
